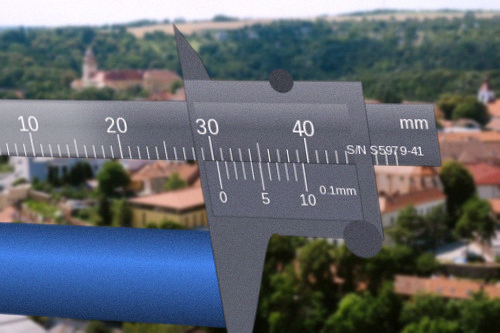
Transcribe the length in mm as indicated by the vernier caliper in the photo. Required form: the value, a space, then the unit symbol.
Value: 30.4 mm
